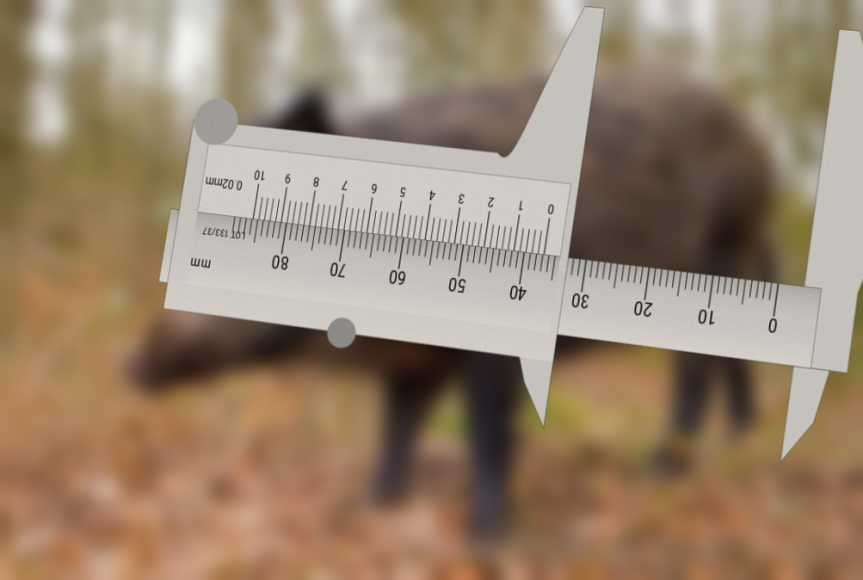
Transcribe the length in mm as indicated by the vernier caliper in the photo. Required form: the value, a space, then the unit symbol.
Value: 36.8 mm
